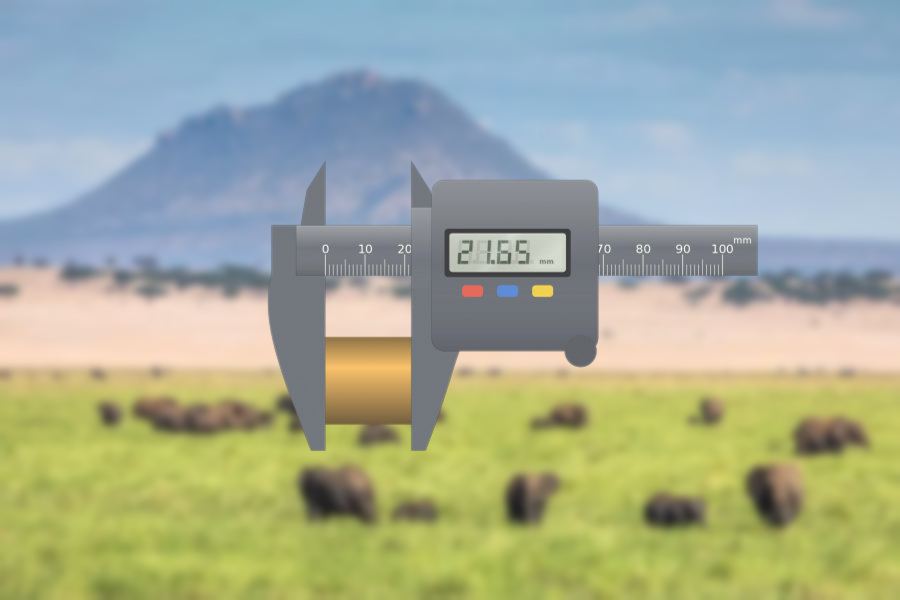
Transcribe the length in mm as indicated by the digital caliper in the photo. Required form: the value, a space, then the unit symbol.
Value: 21.65 mm
